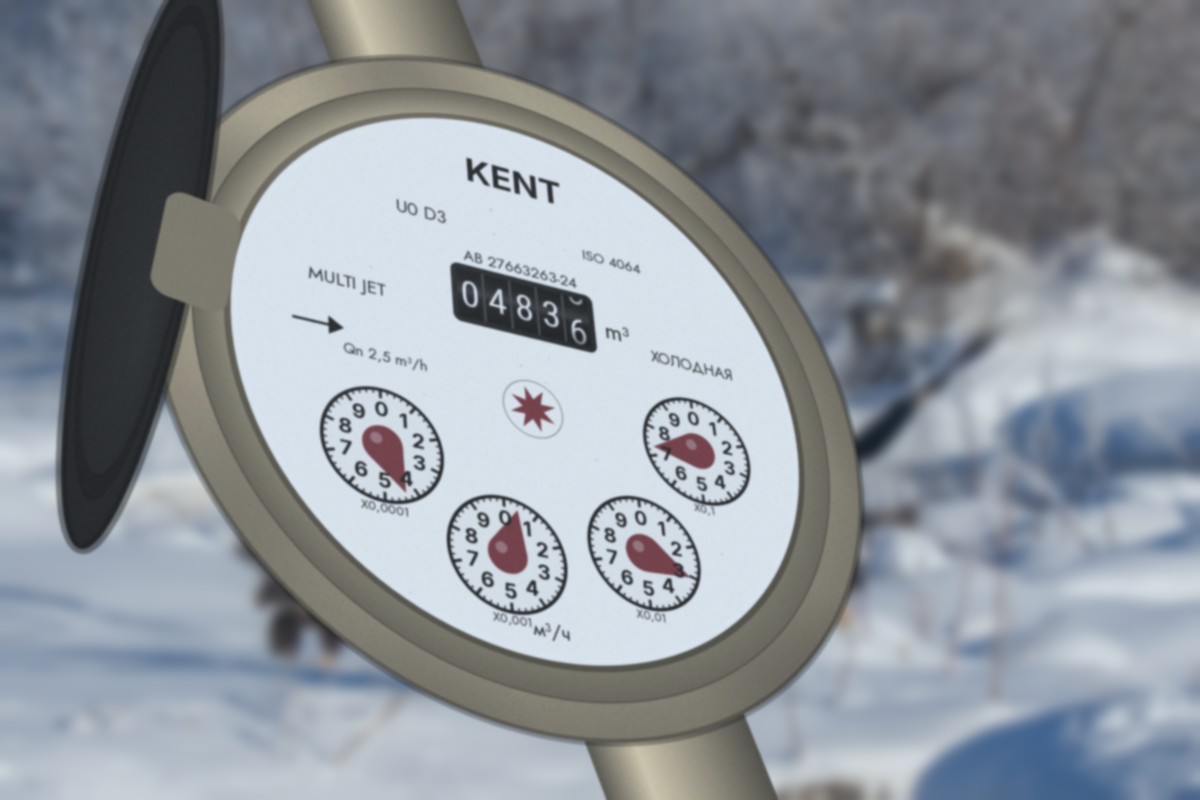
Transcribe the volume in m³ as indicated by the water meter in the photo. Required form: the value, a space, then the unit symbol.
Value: 4835.7304 m³
